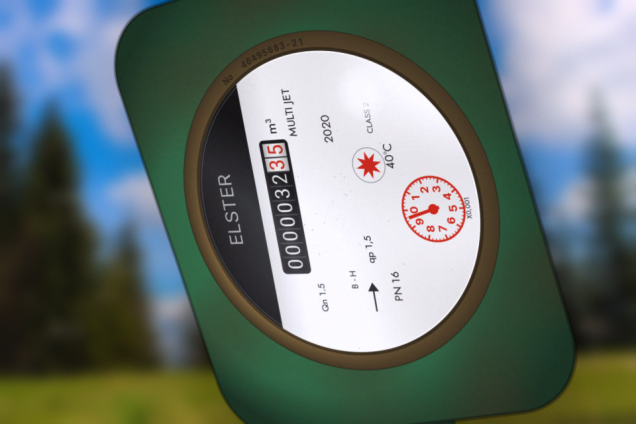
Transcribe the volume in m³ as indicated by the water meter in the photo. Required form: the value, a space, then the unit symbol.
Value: 32.349 m³
